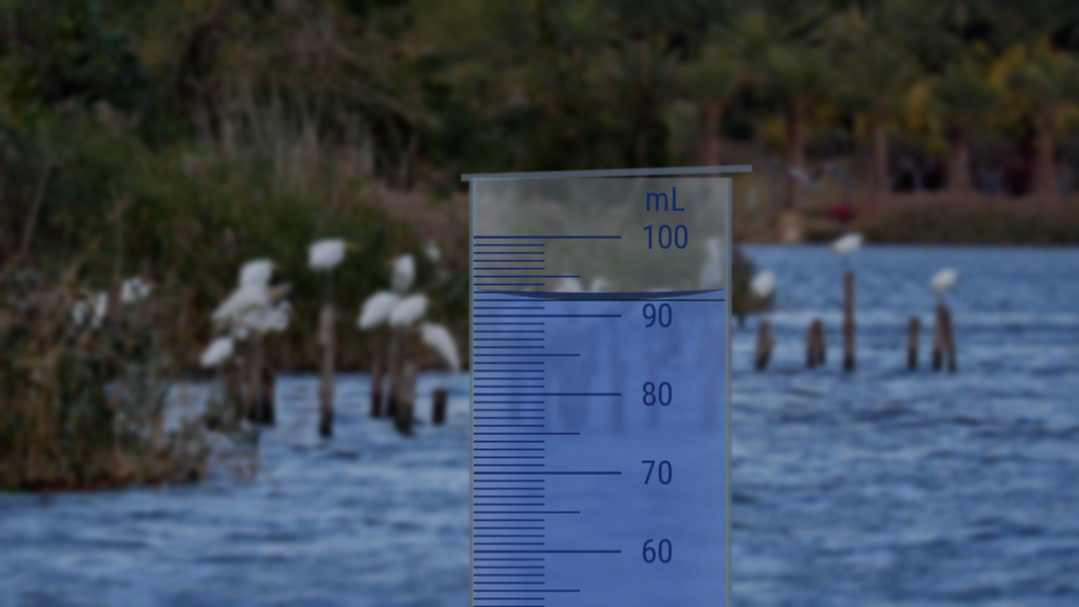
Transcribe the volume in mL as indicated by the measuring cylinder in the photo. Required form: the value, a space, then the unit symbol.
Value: 92 mL
